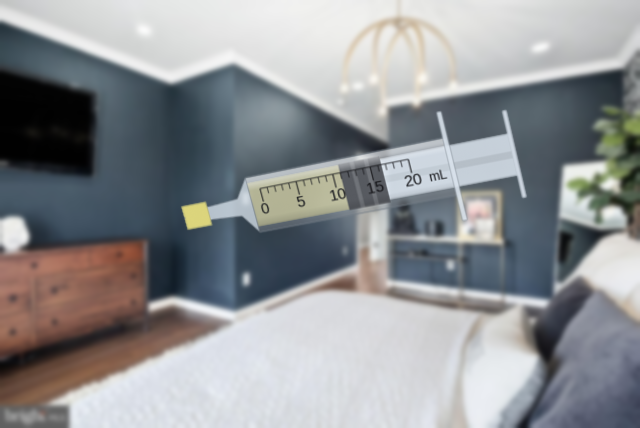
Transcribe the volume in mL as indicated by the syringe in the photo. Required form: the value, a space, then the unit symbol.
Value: 11 mL
